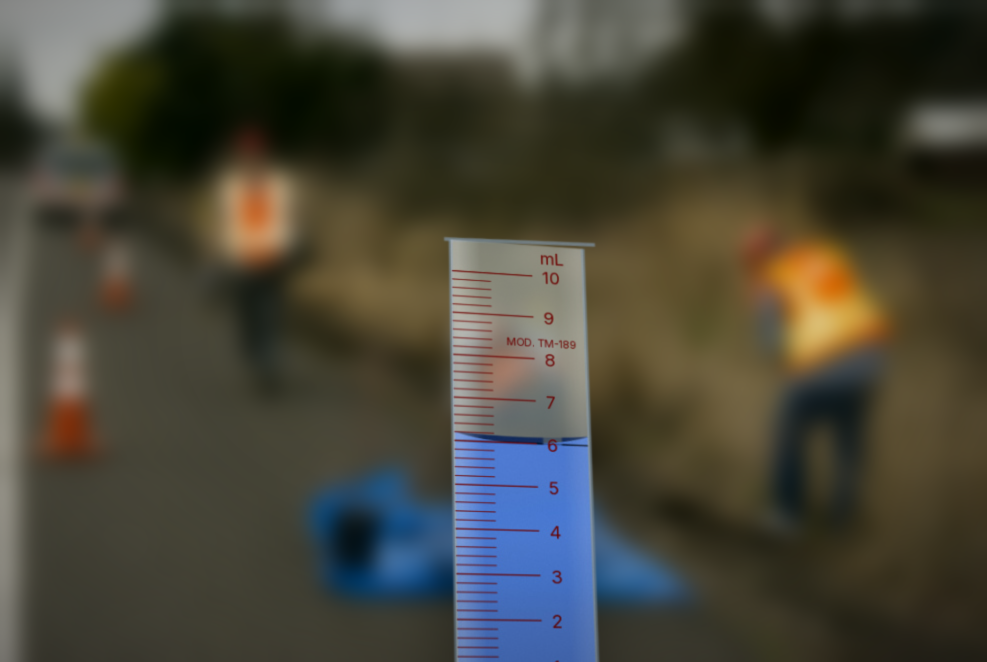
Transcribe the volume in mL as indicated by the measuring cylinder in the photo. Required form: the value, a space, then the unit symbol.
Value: 6 mL
